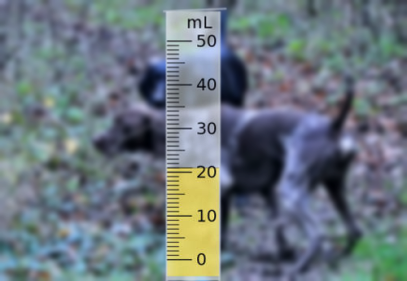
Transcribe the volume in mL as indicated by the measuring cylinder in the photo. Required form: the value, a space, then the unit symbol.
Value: 21 mL
